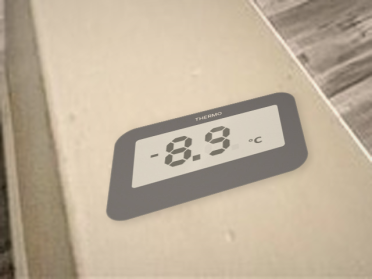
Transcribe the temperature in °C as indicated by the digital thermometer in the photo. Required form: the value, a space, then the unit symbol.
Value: -8.9 °C
